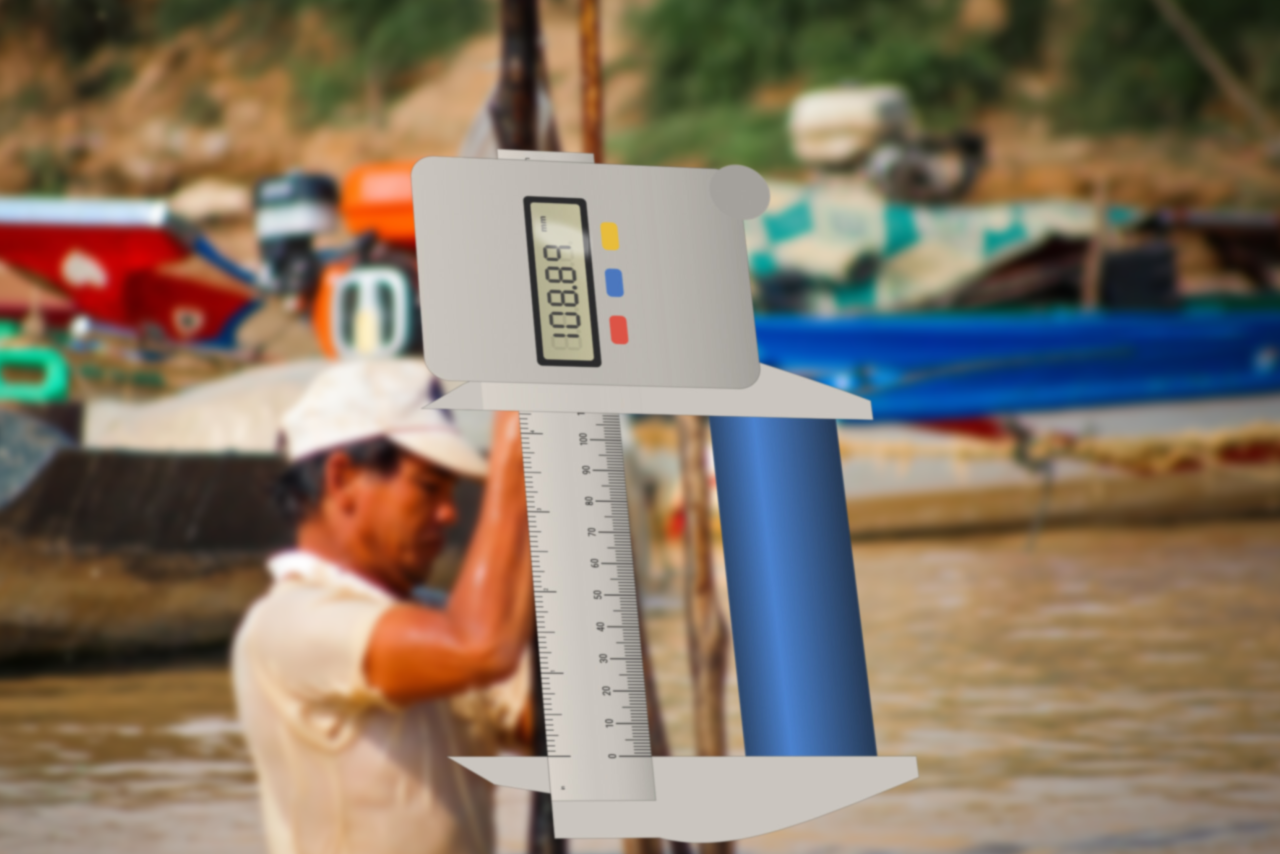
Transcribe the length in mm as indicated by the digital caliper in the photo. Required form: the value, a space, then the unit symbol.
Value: 108.89 mm
